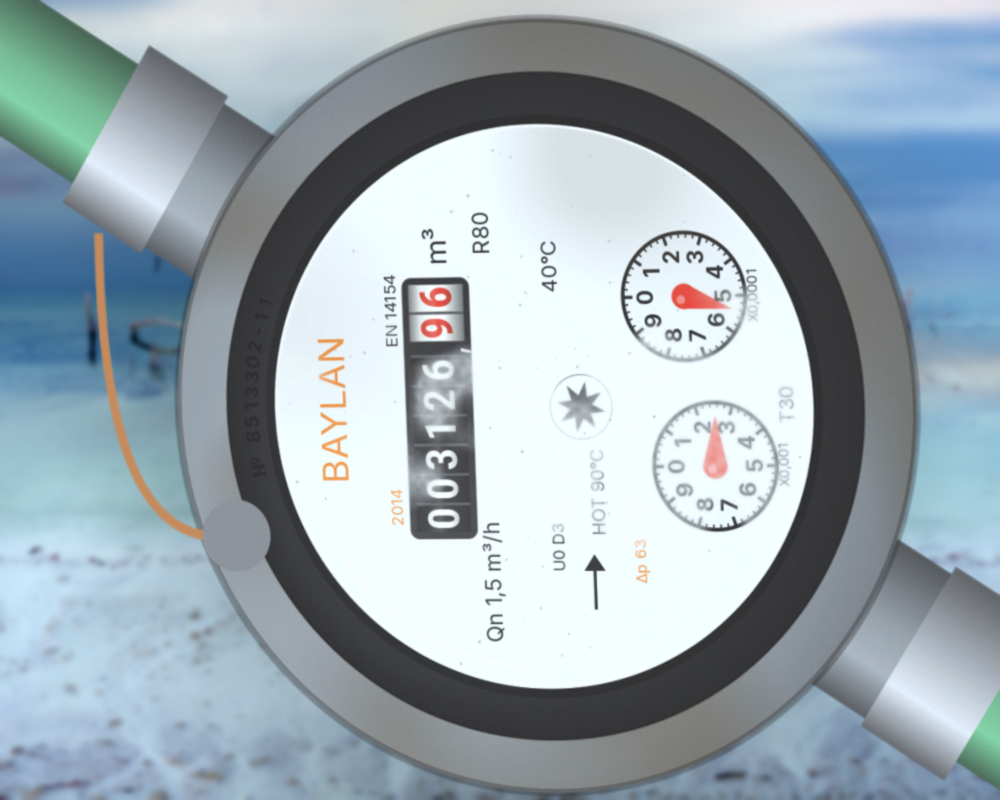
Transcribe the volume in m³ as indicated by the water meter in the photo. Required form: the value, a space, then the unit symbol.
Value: 3126.9625 m³
